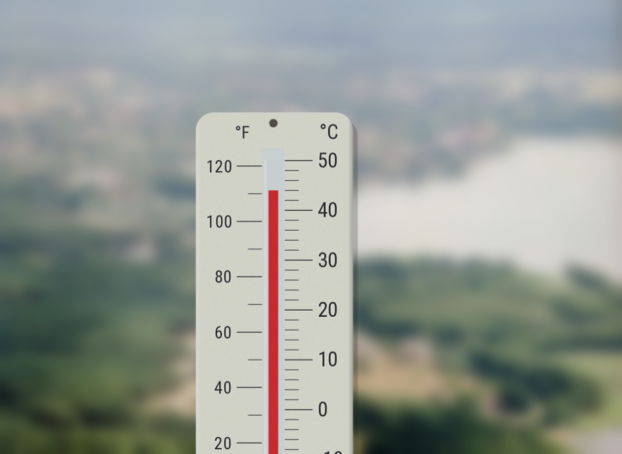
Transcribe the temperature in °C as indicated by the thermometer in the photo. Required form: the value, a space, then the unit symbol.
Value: 44 °C
